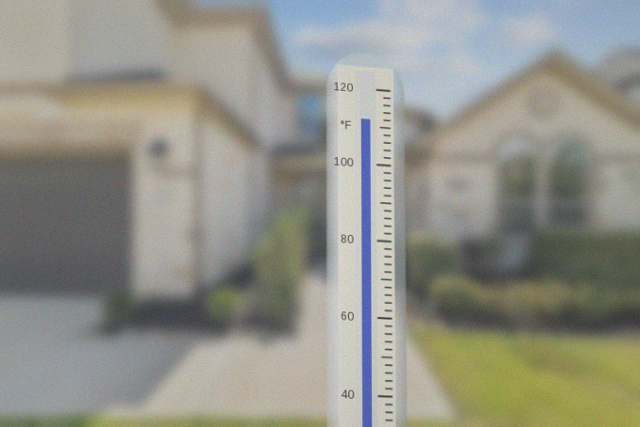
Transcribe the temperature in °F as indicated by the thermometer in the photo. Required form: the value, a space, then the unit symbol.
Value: 112 °F
